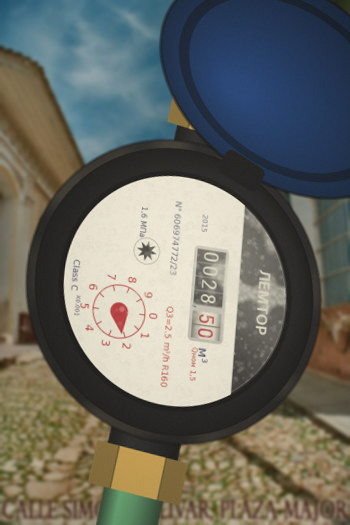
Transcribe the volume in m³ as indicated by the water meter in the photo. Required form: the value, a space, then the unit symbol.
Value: 28.502 m³
